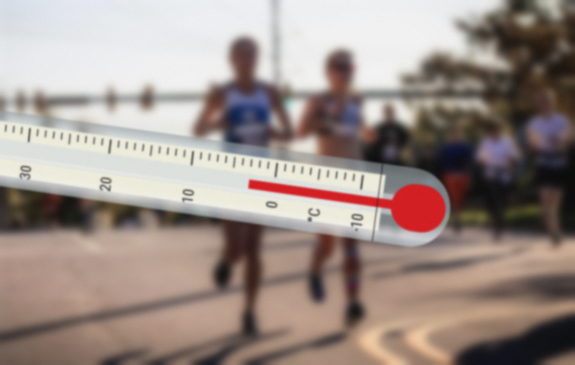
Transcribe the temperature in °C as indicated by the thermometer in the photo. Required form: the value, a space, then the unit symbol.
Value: 3 °C
